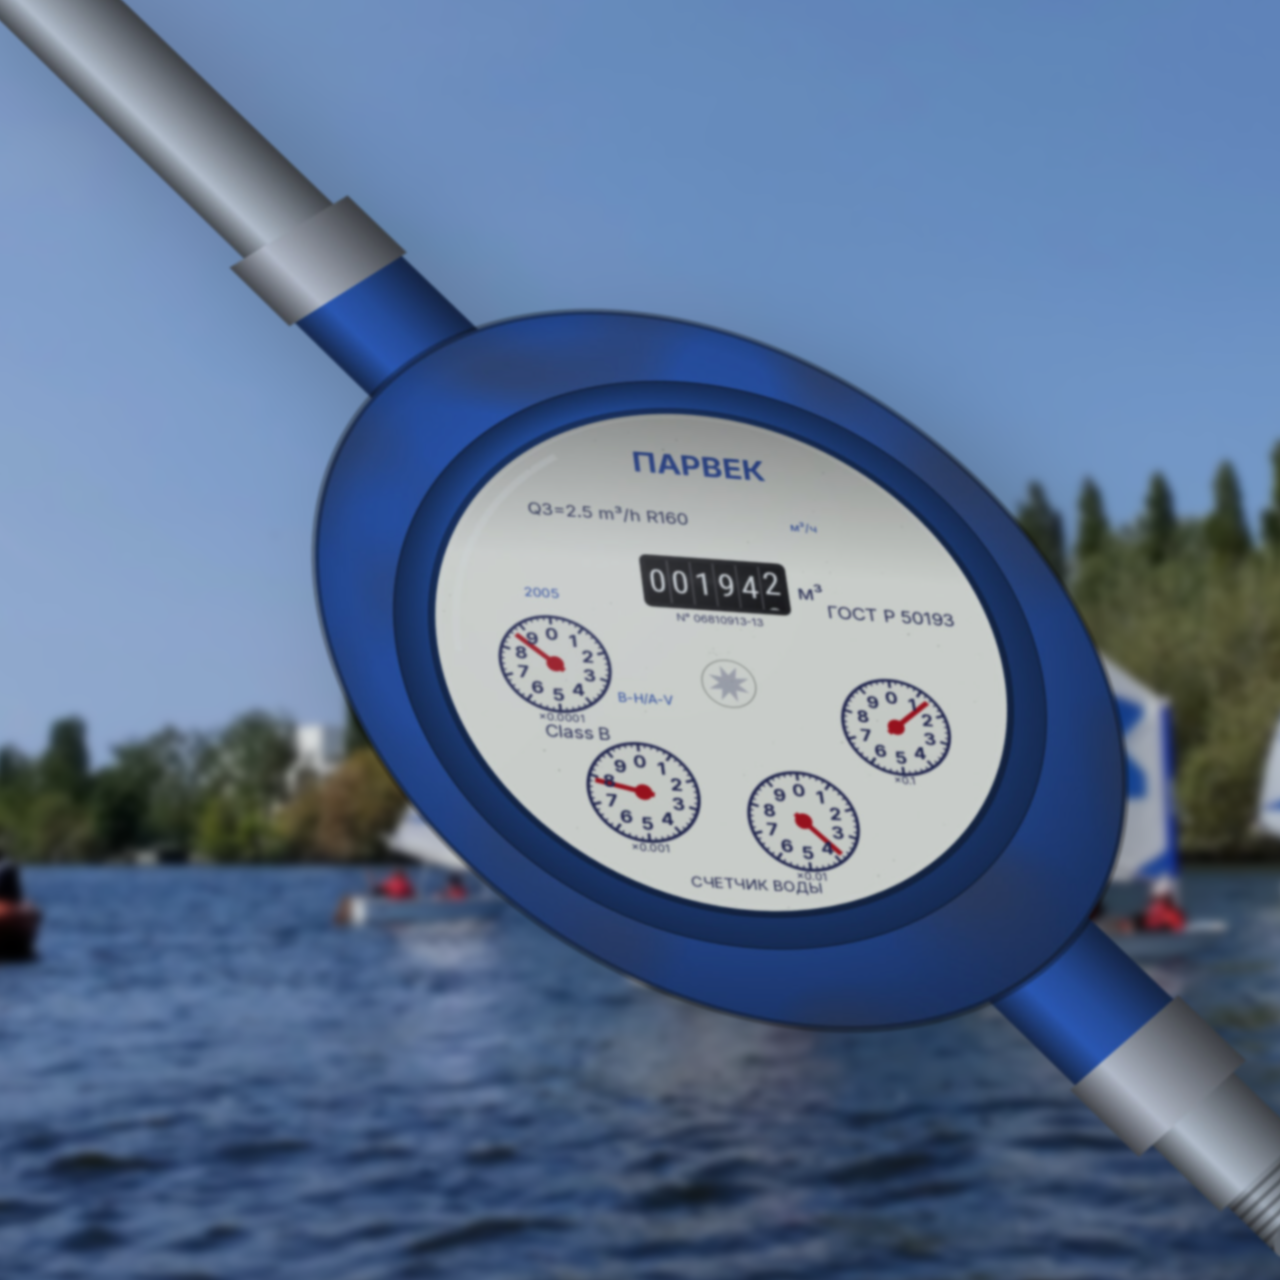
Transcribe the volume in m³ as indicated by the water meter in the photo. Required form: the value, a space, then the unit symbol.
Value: 1942.1378 m³
